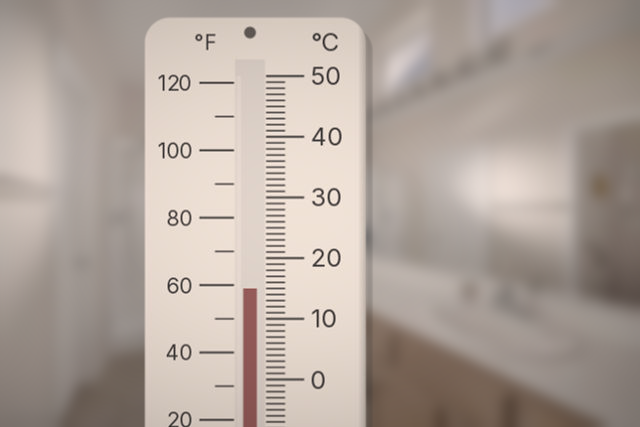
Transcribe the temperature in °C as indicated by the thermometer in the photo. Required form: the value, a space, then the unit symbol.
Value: 15 °C
